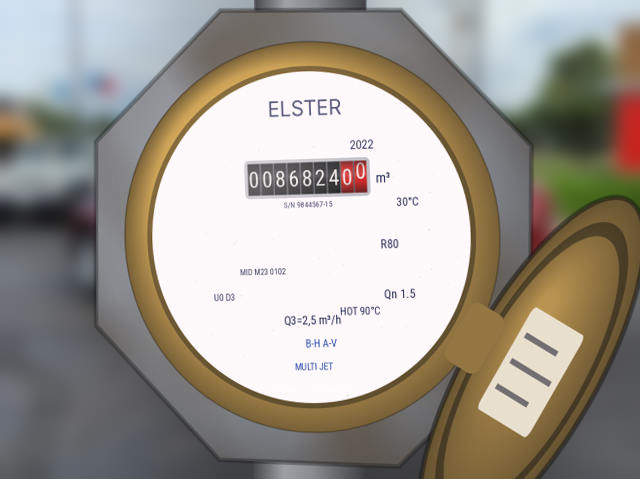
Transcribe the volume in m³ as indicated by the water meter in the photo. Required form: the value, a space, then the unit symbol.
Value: 86824.00 m³
